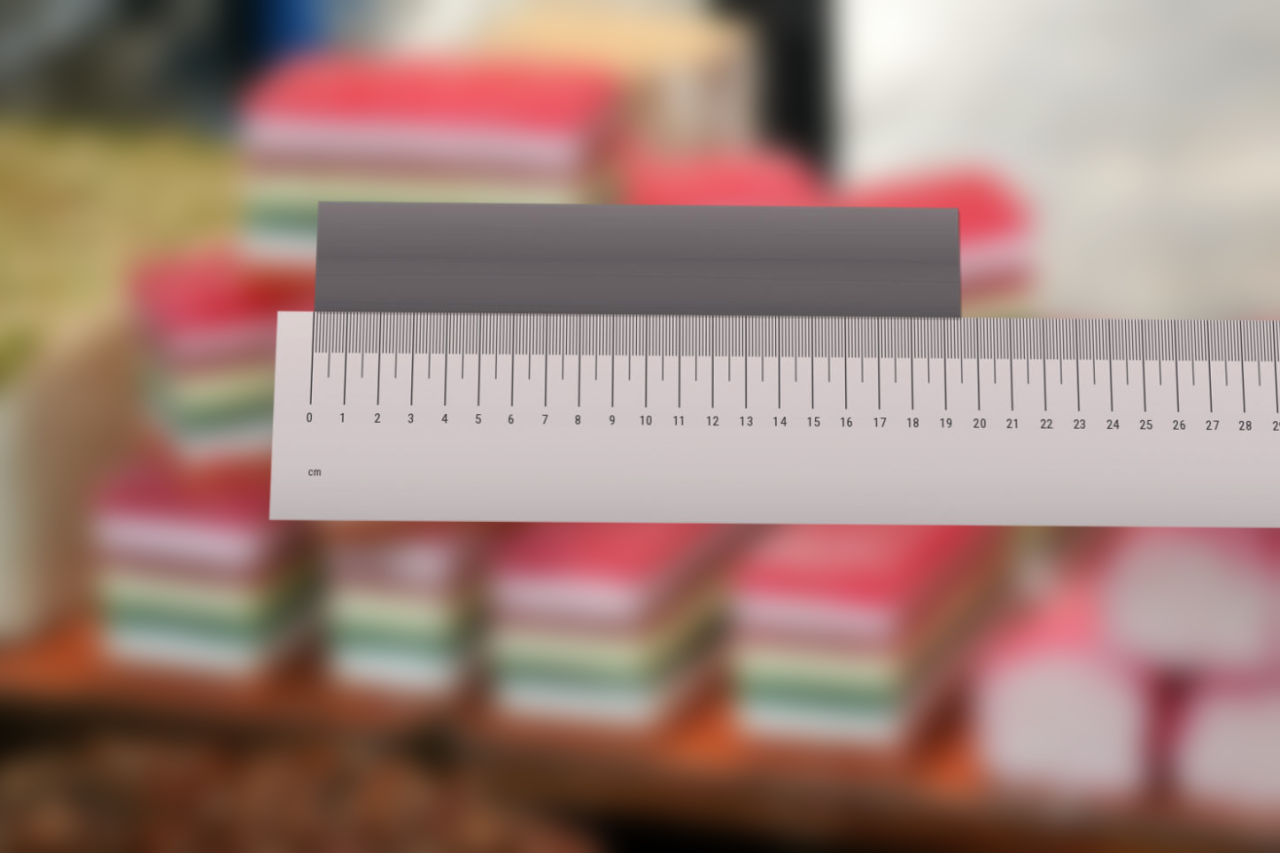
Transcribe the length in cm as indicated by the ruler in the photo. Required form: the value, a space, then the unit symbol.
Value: 19.5 cm
